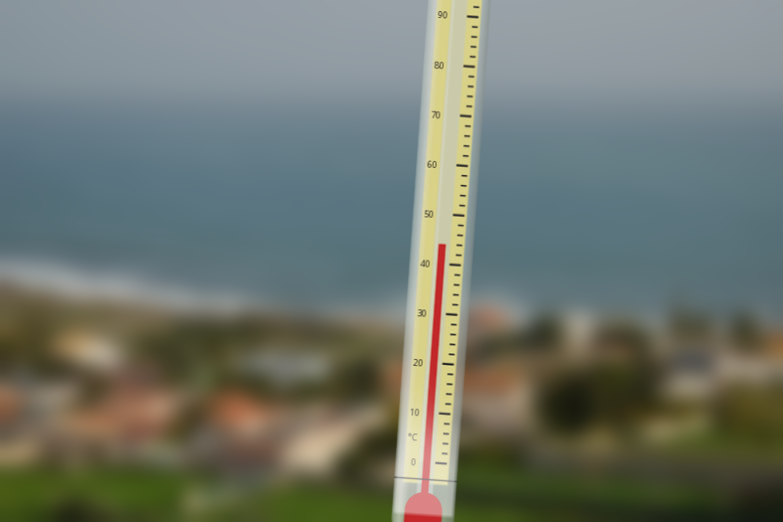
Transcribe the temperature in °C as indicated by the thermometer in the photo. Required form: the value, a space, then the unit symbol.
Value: 44 °C
